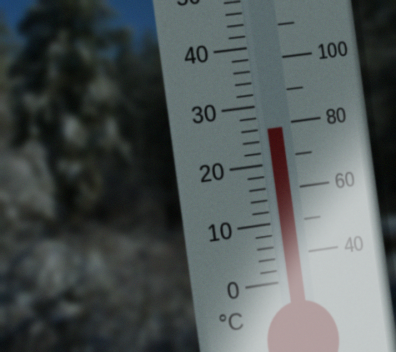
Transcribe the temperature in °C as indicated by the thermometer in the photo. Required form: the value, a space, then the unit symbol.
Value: 26 °C
